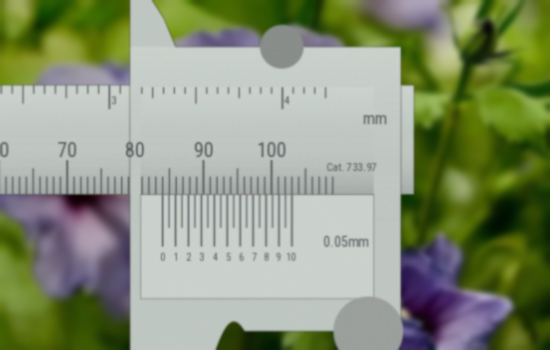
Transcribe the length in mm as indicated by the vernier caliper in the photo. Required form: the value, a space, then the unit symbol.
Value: 84.0 mm
